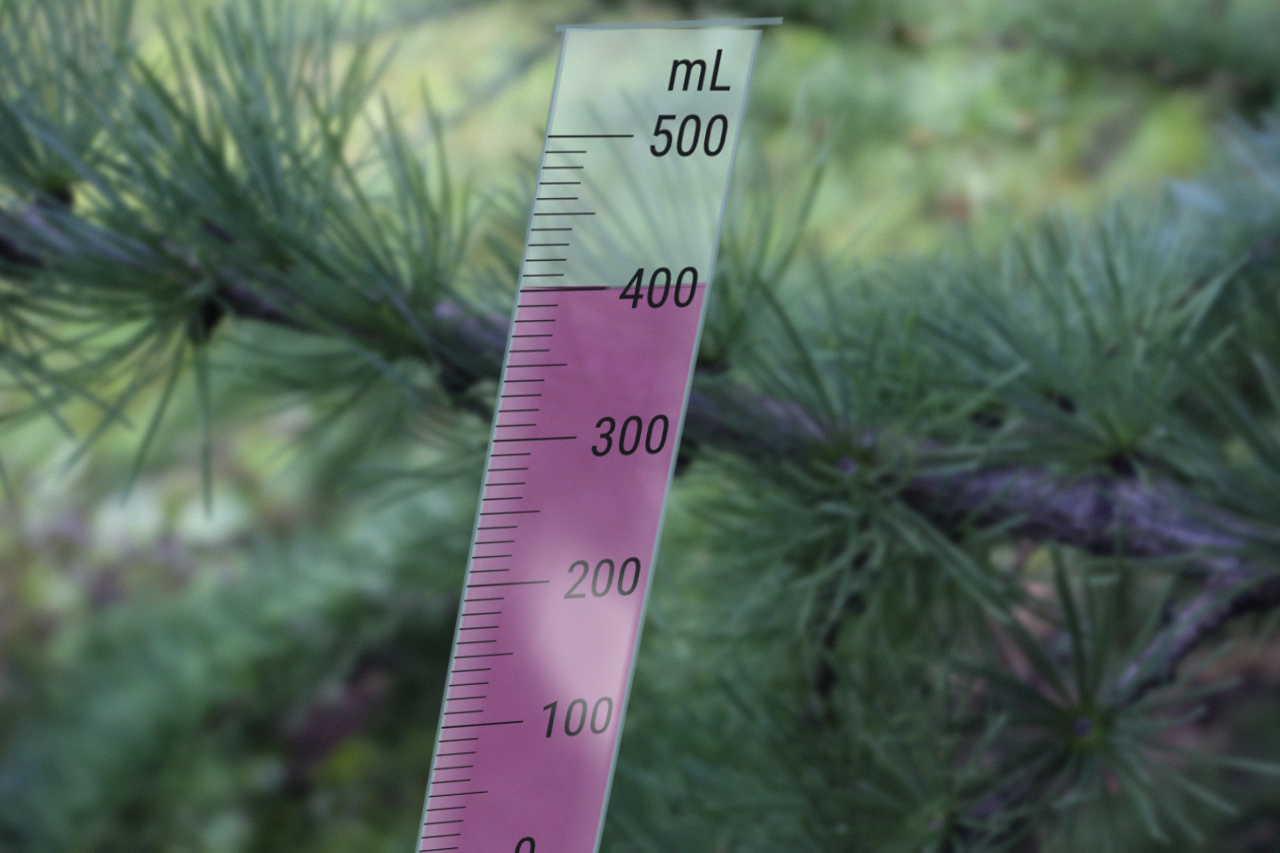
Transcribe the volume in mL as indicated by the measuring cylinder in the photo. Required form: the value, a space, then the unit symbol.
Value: 400 mL
